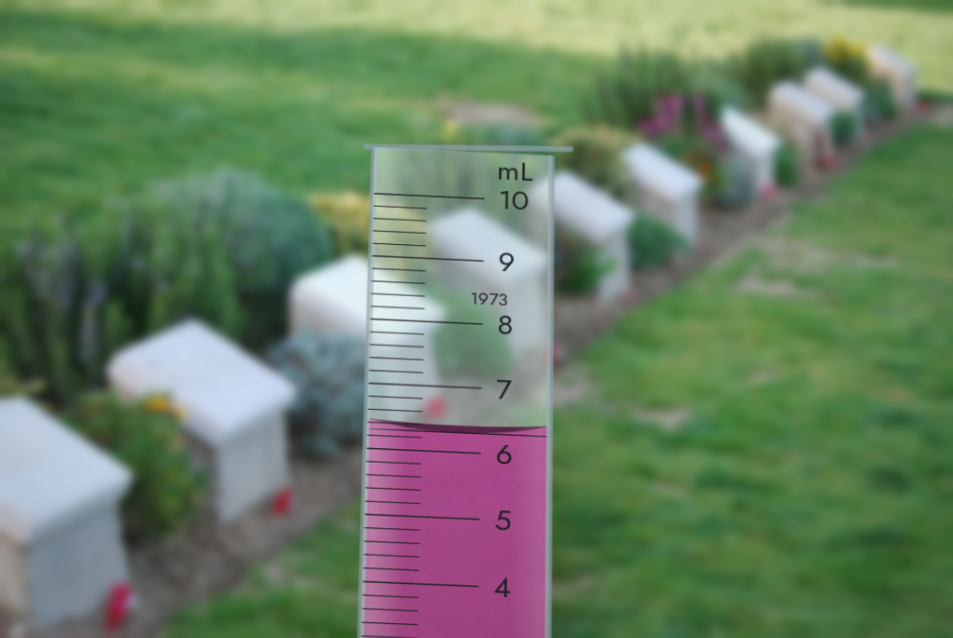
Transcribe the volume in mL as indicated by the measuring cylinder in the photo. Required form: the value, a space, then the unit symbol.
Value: 6.3 mL
